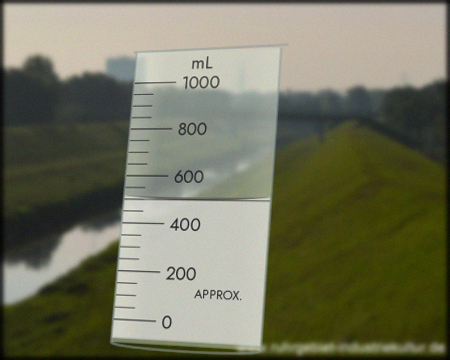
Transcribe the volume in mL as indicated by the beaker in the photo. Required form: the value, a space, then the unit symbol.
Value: 500 mL
